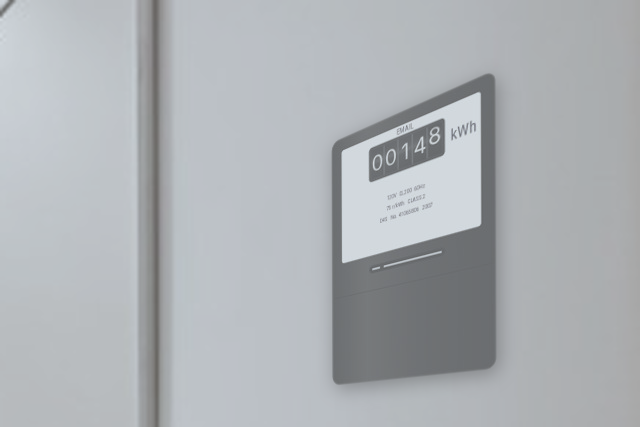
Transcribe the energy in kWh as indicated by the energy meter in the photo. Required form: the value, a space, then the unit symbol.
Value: 148 kWh
